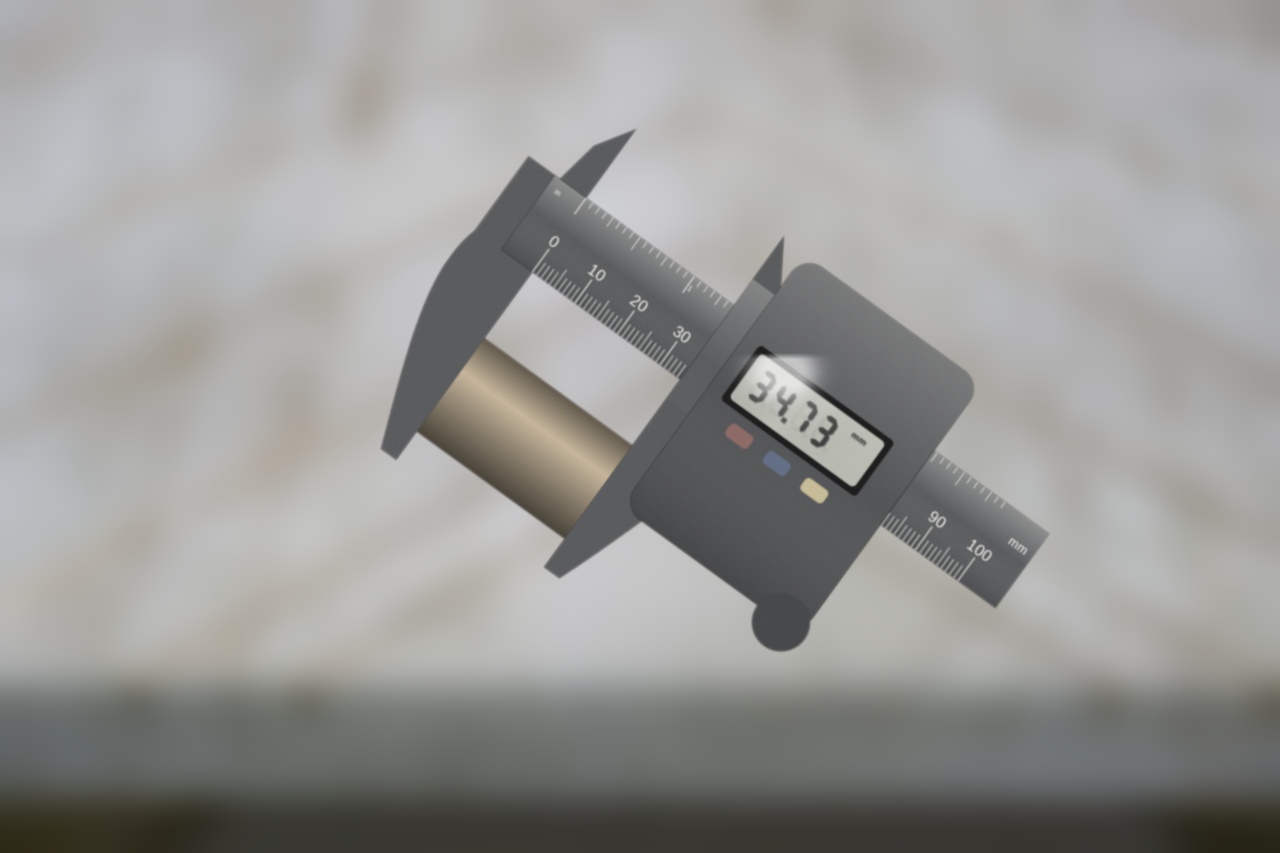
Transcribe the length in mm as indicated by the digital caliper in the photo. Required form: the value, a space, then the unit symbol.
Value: 34.73 mm
